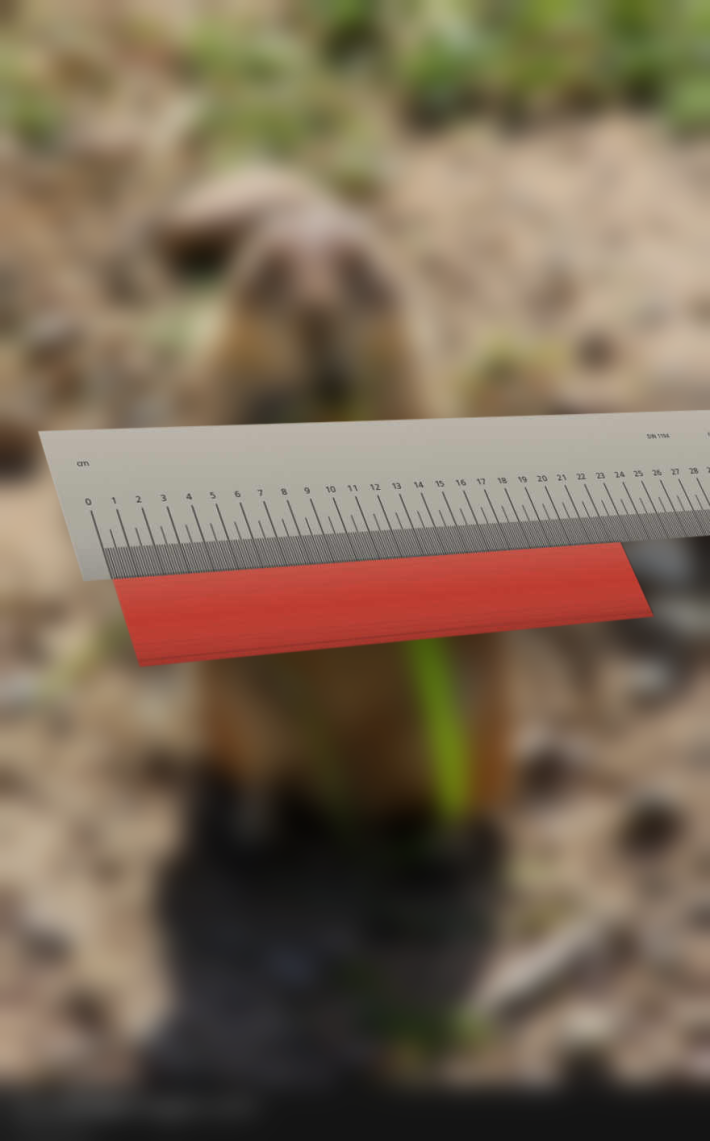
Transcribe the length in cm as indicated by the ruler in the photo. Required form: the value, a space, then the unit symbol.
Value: 22.5 cm
